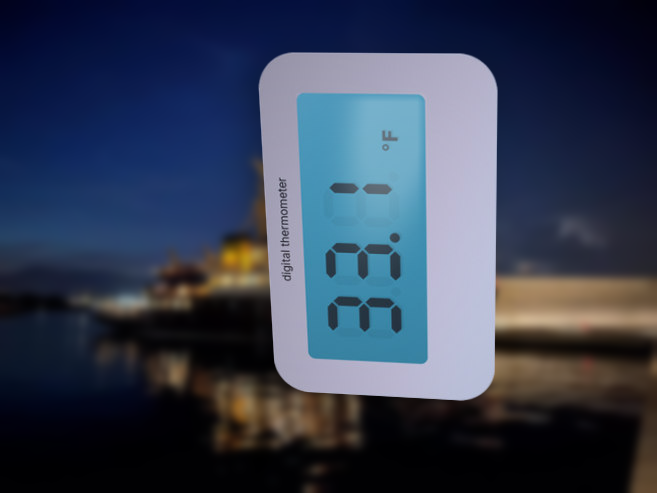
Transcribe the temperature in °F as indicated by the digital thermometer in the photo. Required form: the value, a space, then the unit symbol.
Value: 33.1 °F
